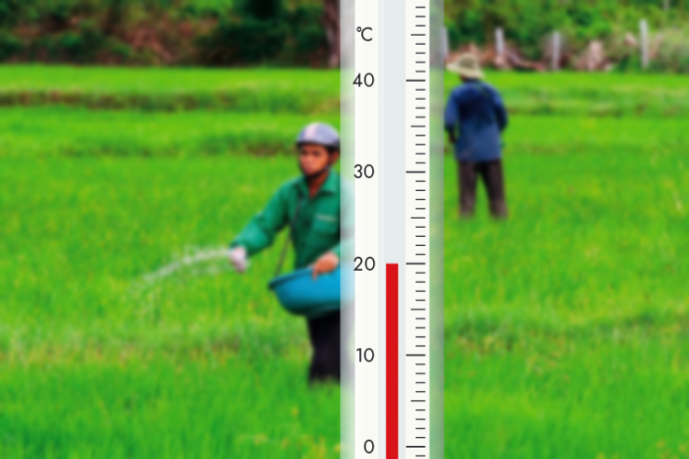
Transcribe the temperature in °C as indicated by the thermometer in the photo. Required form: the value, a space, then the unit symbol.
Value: 20 °C
